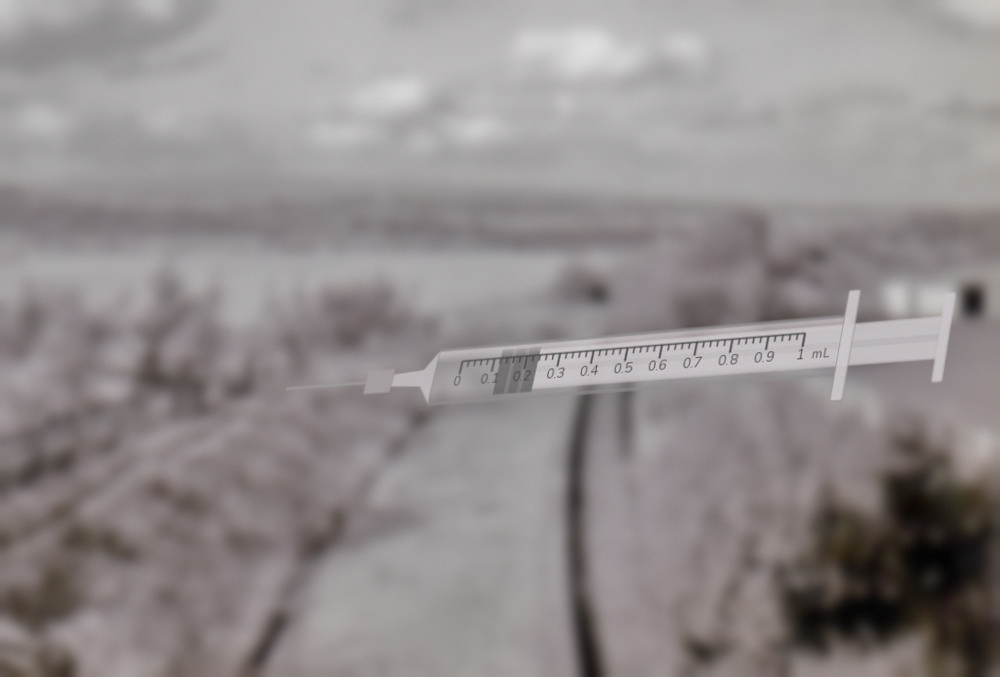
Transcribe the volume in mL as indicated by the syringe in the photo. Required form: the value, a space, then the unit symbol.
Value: 0.12 mL
